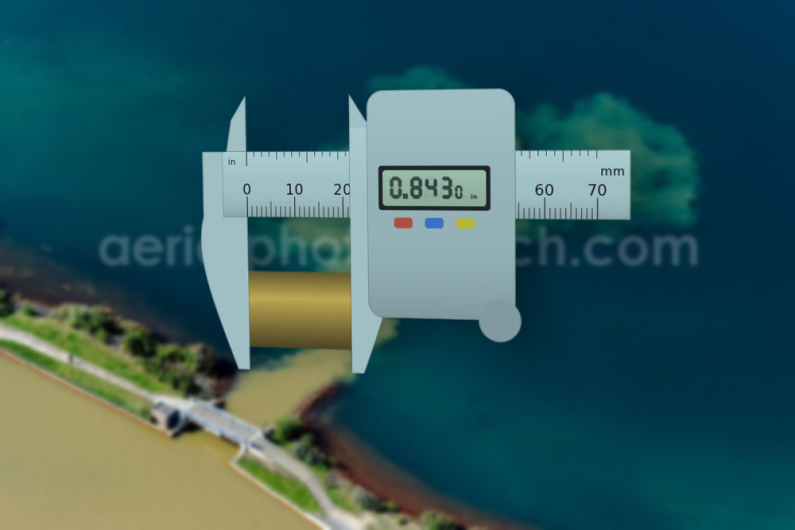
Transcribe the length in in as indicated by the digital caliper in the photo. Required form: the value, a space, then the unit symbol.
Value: 0.8430 in
